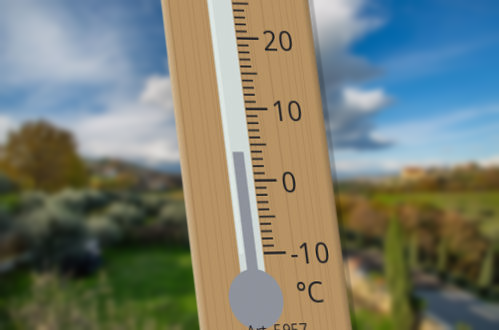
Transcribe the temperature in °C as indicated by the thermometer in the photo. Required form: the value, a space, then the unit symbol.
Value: 4 °C
